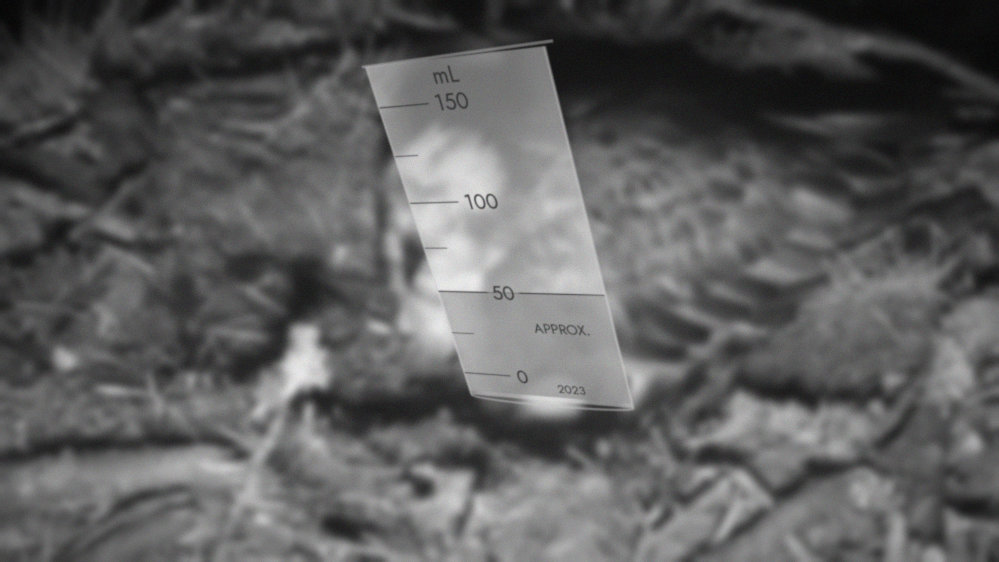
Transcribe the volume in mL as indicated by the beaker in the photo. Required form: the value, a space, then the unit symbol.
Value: 50 mL
